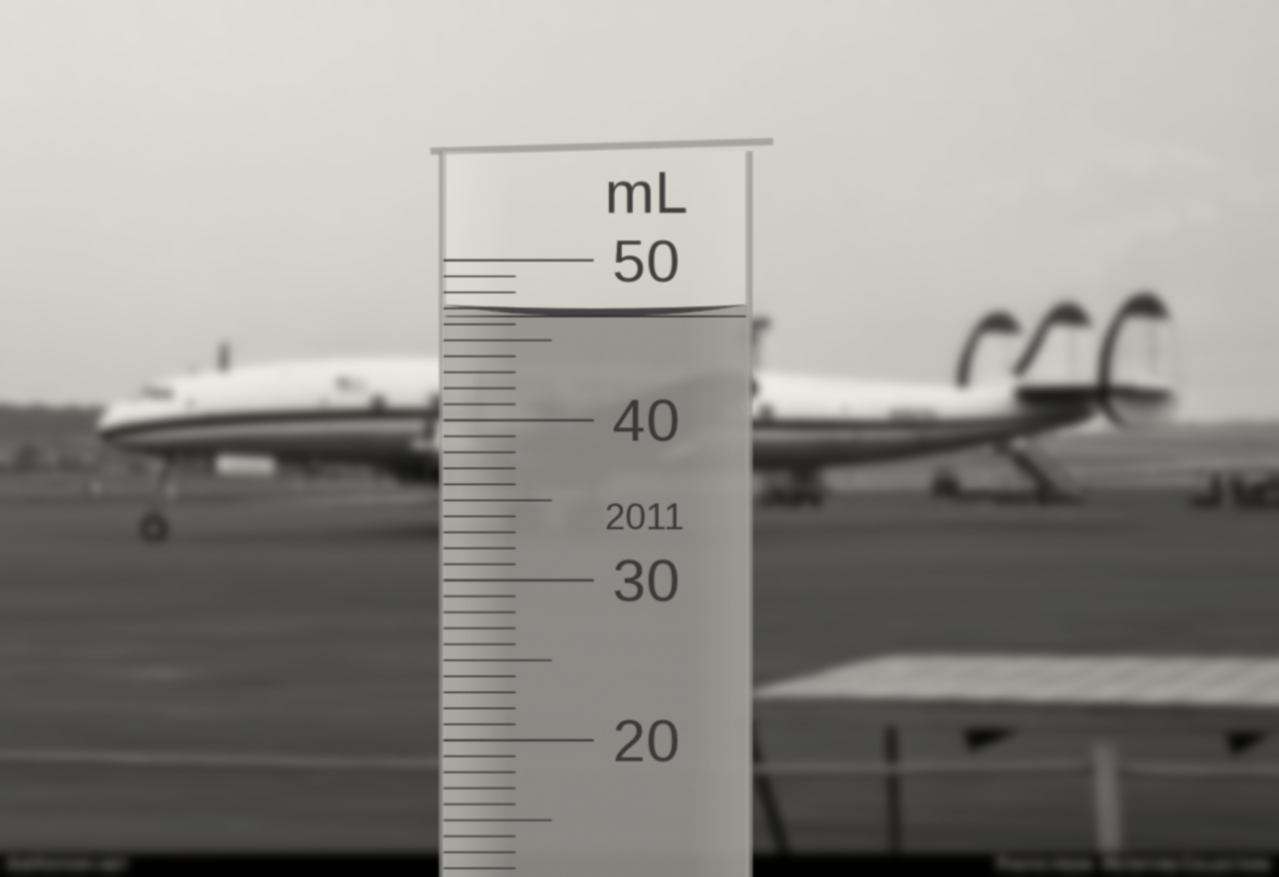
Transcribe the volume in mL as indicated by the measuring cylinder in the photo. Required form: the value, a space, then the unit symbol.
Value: 46.5 mL
